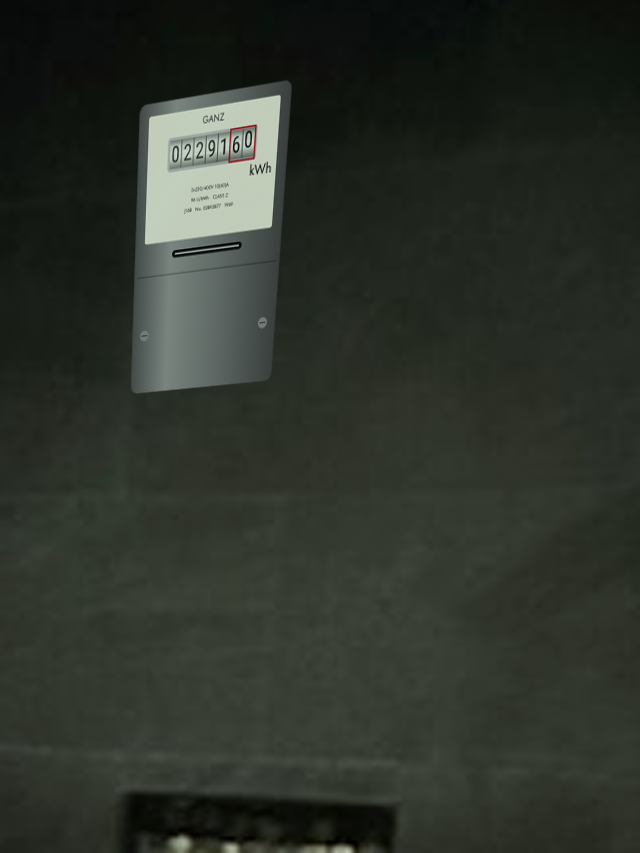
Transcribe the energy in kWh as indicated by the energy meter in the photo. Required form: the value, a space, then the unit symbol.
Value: 2291.60 kWh
